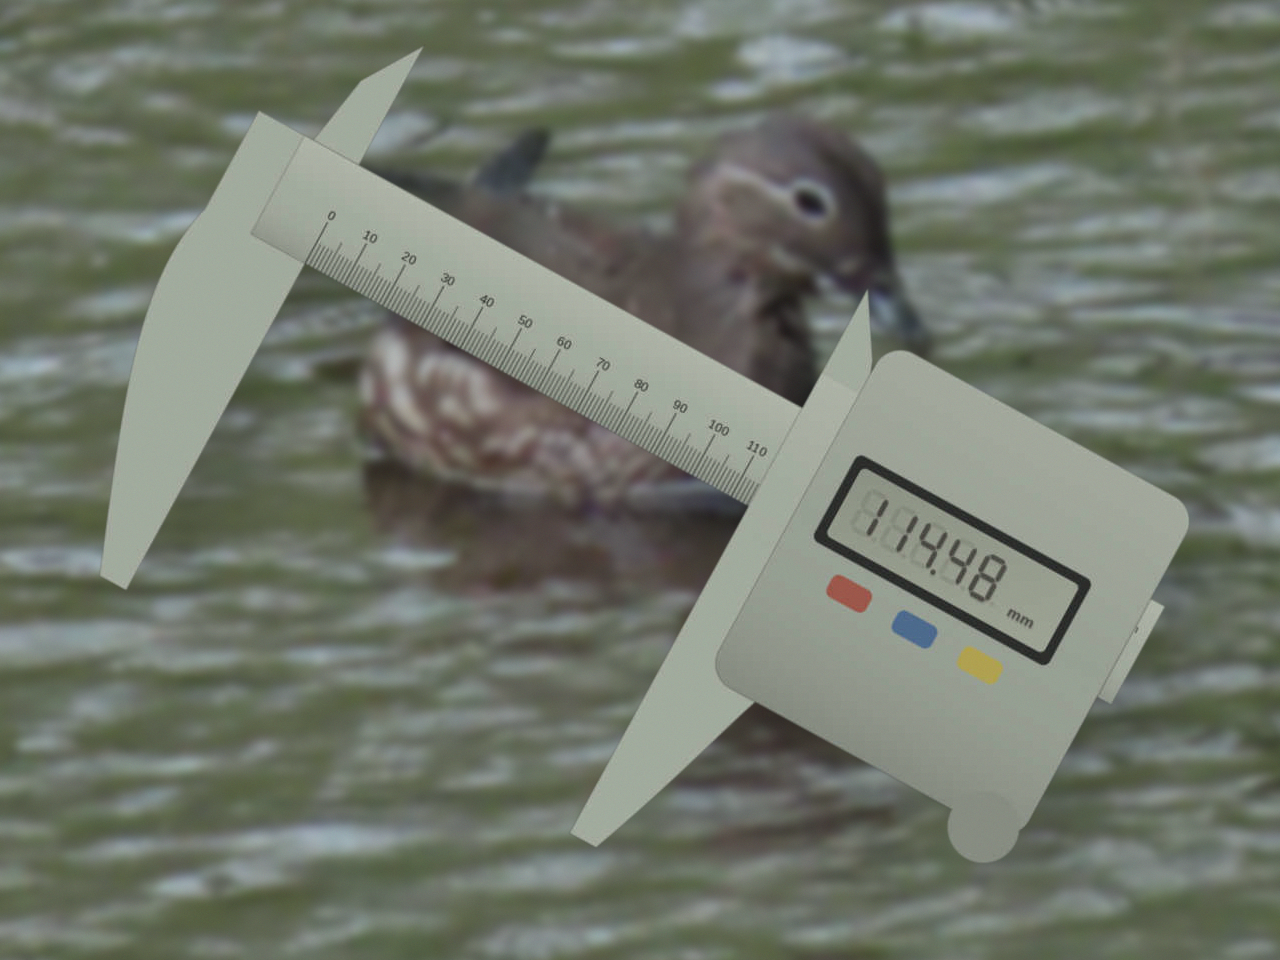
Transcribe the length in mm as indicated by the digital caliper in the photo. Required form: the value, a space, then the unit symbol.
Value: 114.48 mm
